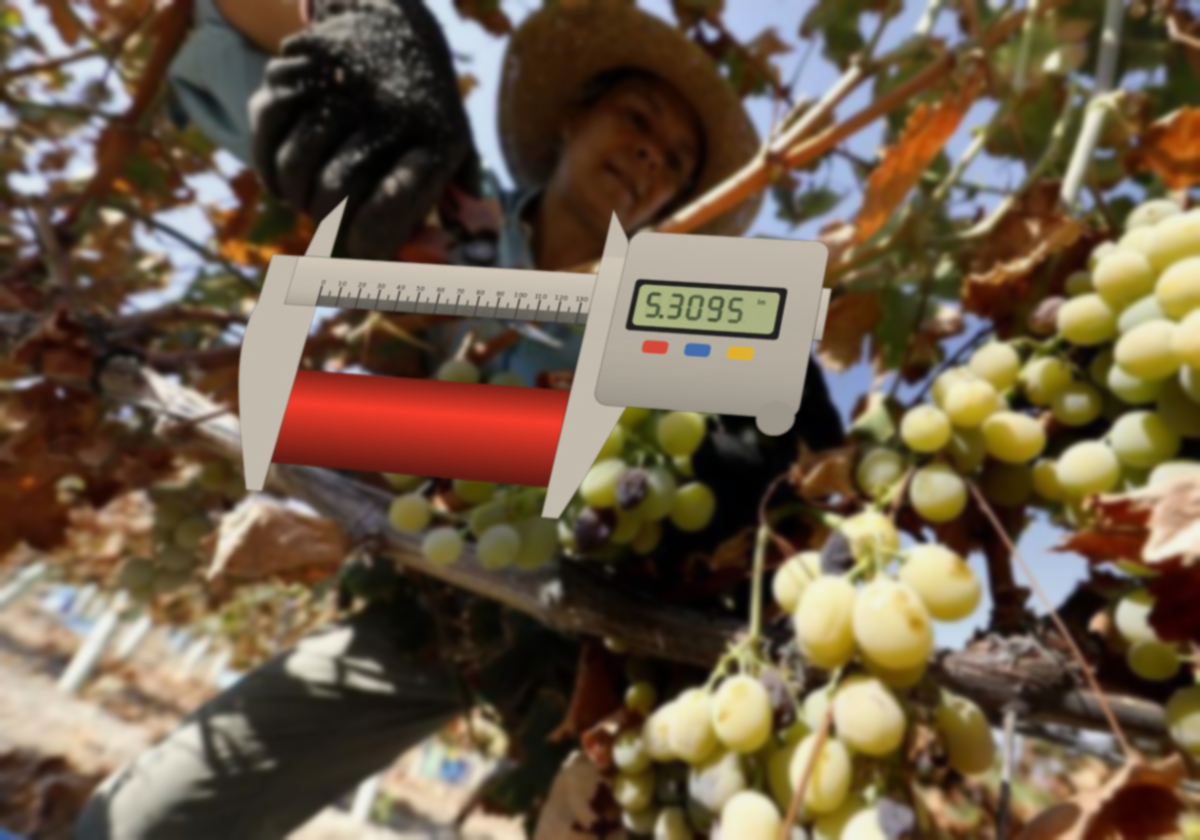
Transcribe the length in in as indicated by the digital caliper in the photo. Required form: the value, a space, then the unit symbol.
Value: 5.3095 in
